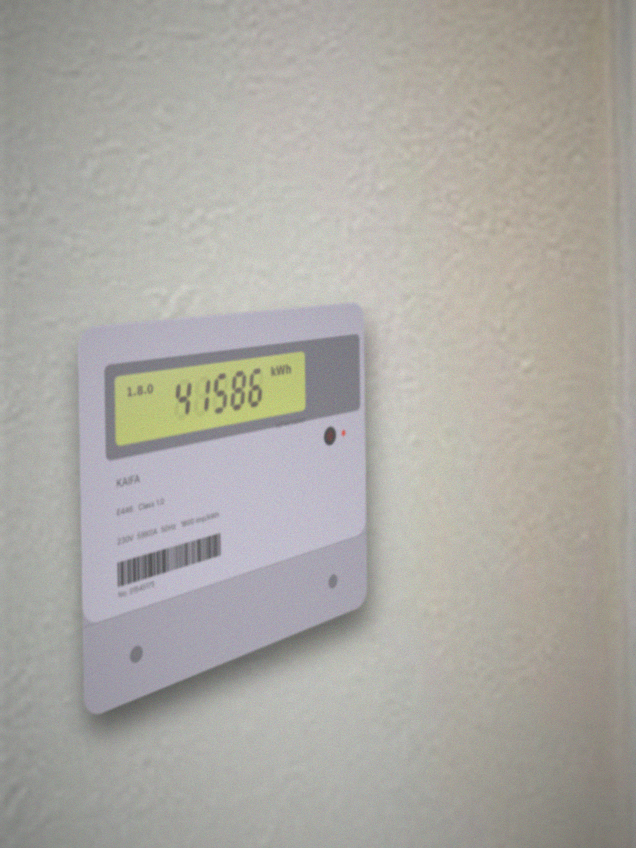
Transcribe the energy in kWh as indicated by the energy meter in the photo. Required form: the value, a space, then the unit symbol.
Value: 41586 kWh
